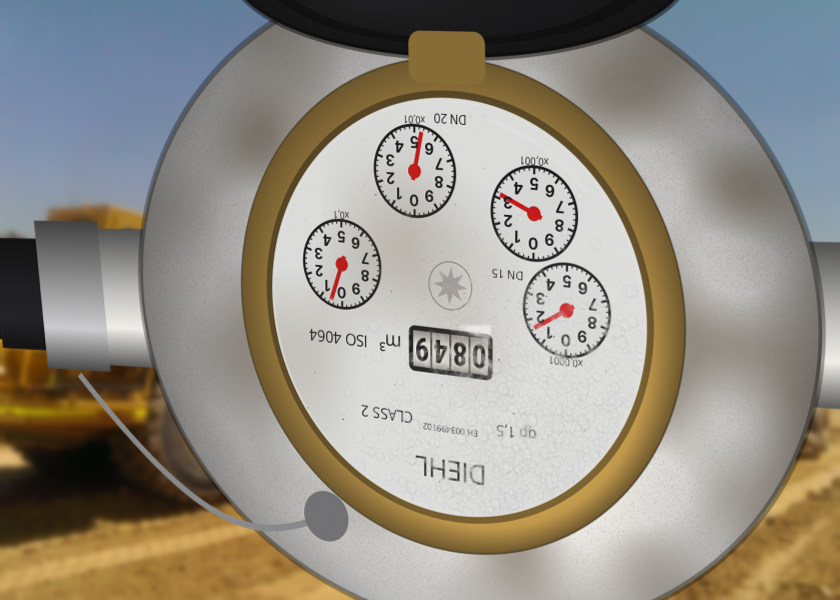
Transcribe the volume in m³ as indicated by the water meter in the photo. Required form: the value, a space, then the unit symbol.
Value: 849.0531 m³
